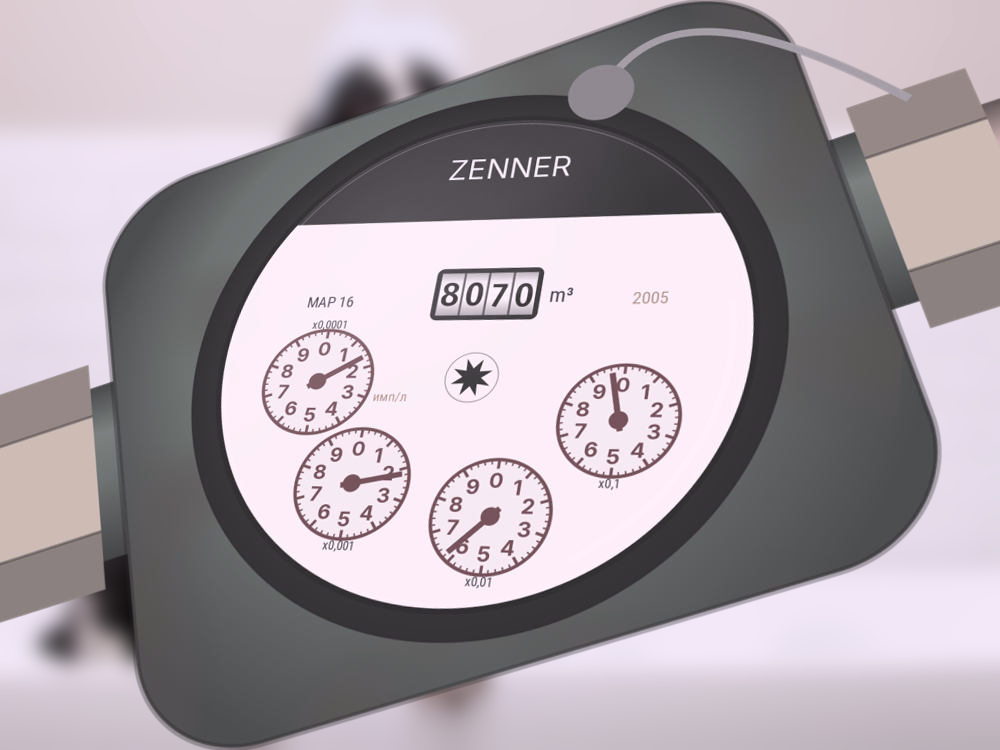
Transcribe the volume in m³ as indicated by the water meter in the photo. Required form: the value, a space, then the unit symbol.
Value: 8069.9621 m³
